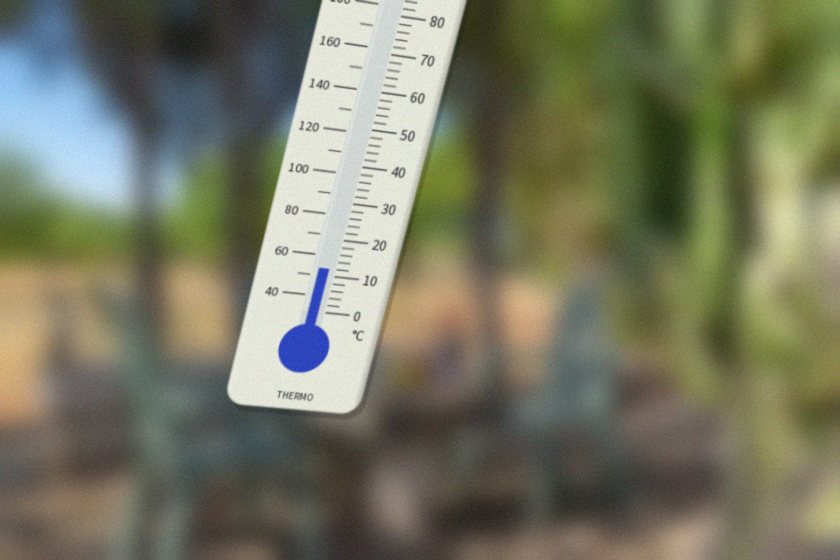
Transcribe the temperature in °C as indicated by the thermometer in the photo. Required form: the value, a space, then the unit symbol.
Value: 12 °C
